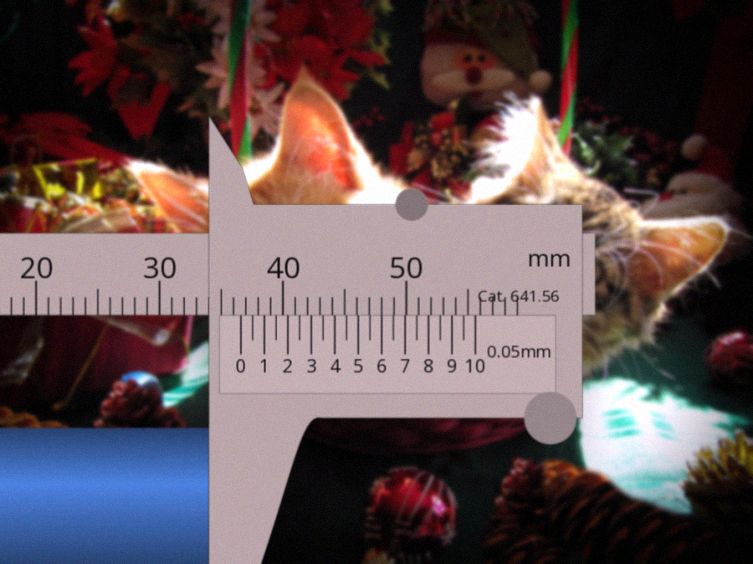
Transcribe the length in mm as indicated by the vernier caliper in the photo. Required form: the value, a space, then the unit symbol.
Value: 36.6 mm
